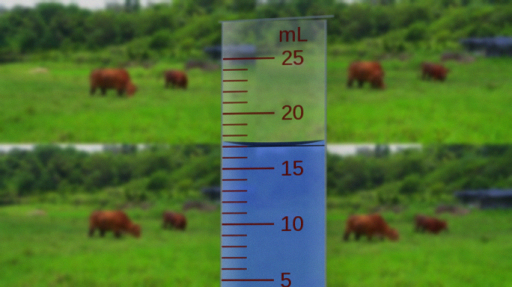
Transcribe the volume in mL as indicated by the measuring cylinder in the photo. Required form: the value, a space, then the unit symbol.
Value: 17 mL
